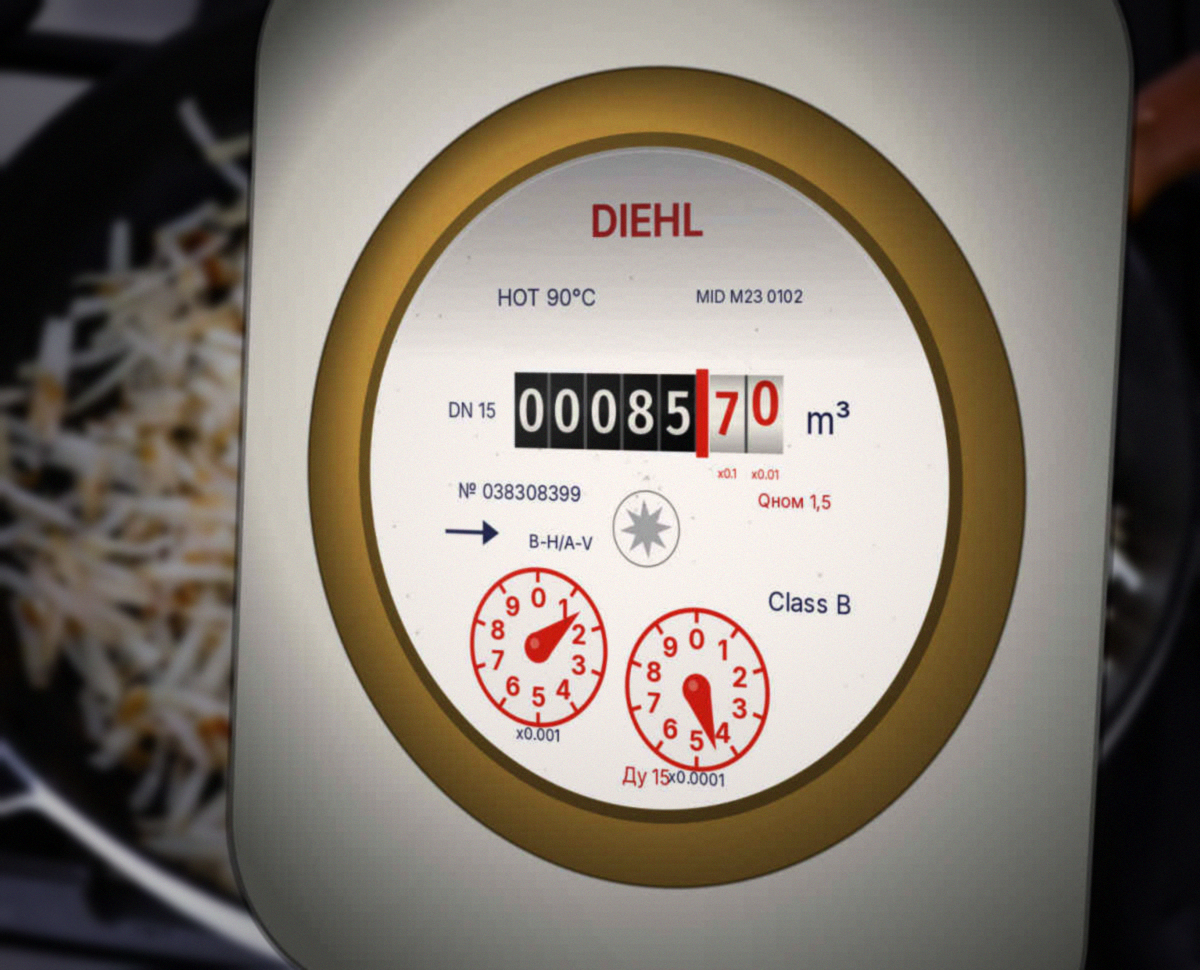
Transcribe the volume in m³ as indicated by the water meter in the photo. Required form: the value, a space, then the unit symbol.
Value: 85.7014 m³
